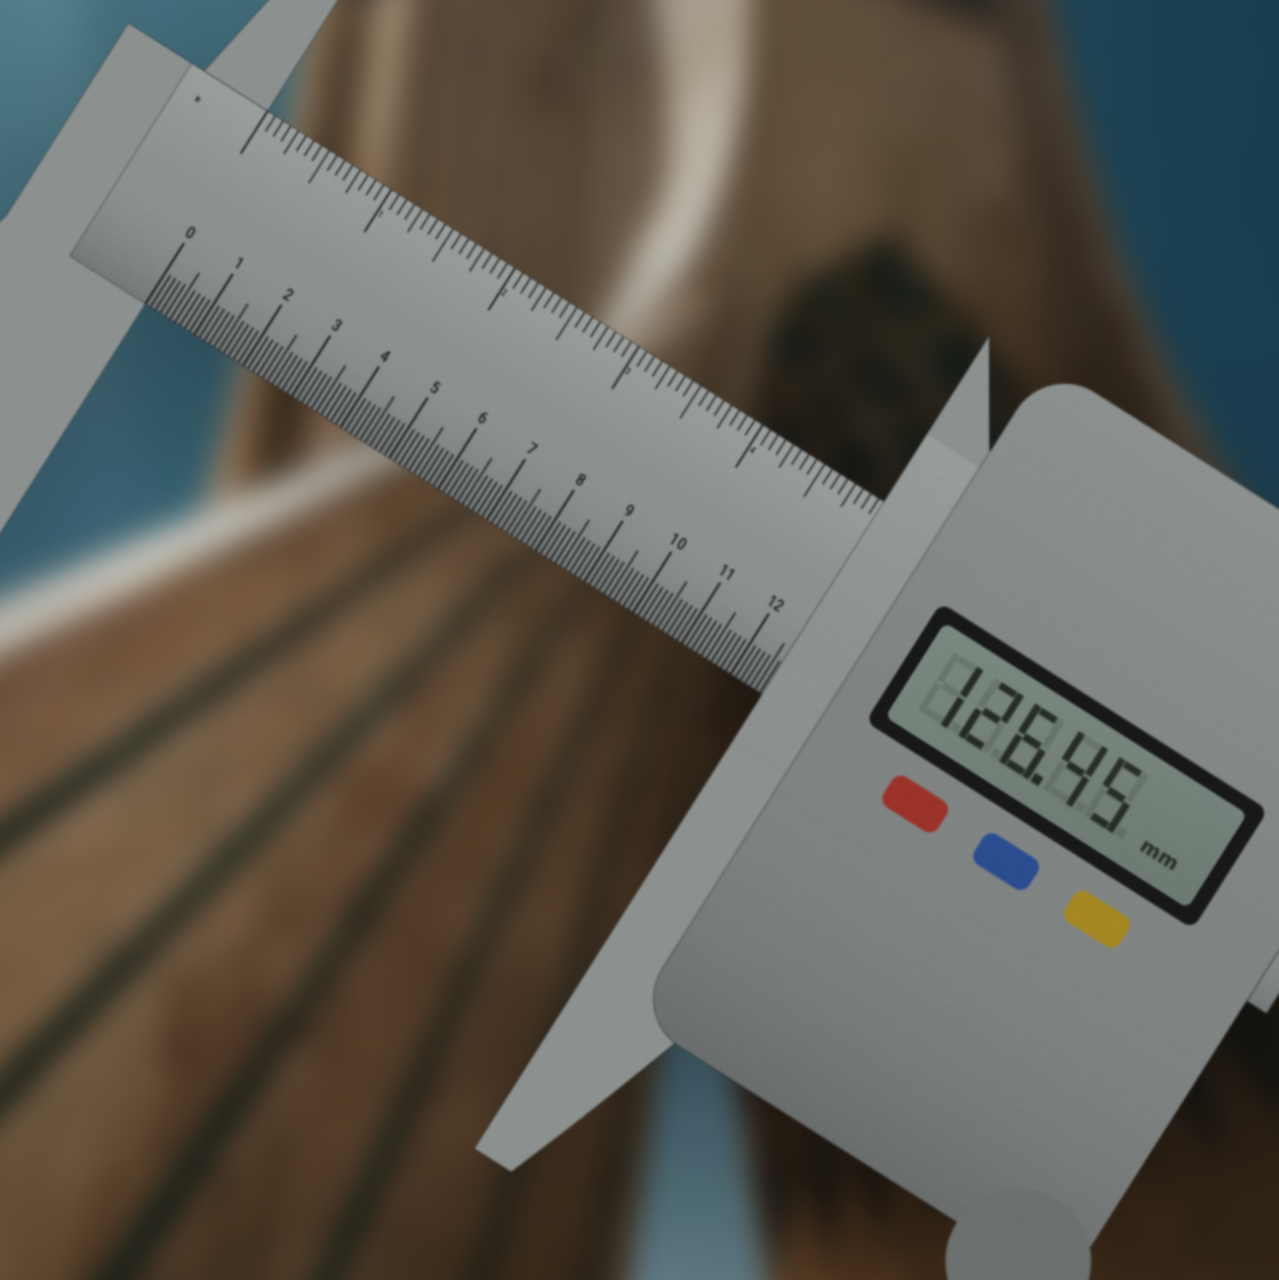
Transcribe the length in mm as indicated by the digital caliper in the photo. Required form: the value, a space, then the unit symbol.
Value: 126.45 mm
